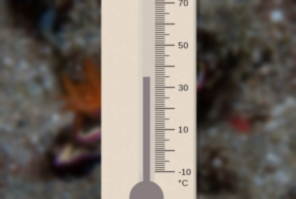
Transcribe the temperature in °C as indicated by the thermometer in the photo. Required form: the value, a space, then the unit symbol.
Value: 35 °C
